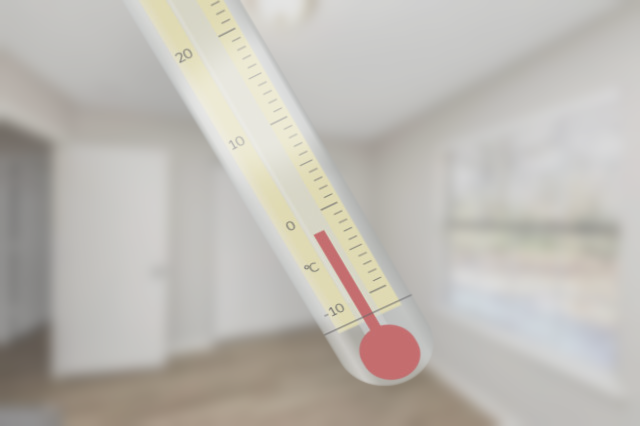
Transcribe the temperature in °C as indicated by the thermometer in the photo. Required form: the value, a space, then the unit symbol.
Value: -2 °C
